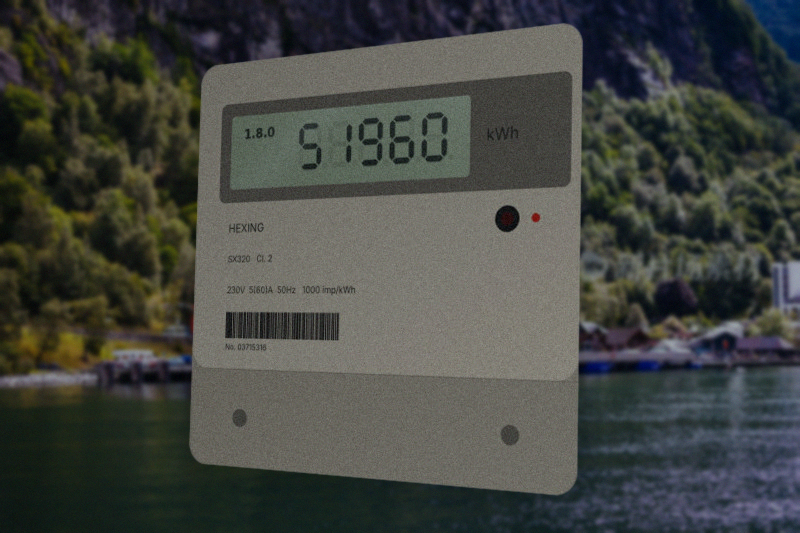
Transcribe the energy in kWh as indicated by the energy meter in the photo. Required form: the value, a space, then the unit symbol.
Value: 51960 kWh
